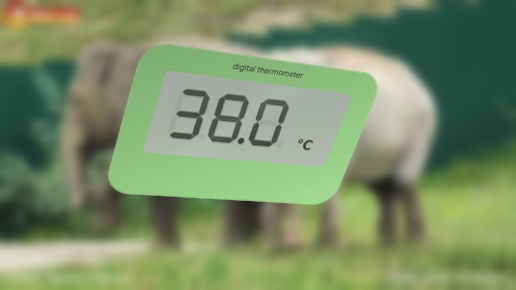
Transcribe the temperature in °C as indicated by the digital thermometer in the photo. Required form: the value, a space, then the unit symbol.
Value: 38.0 °C
